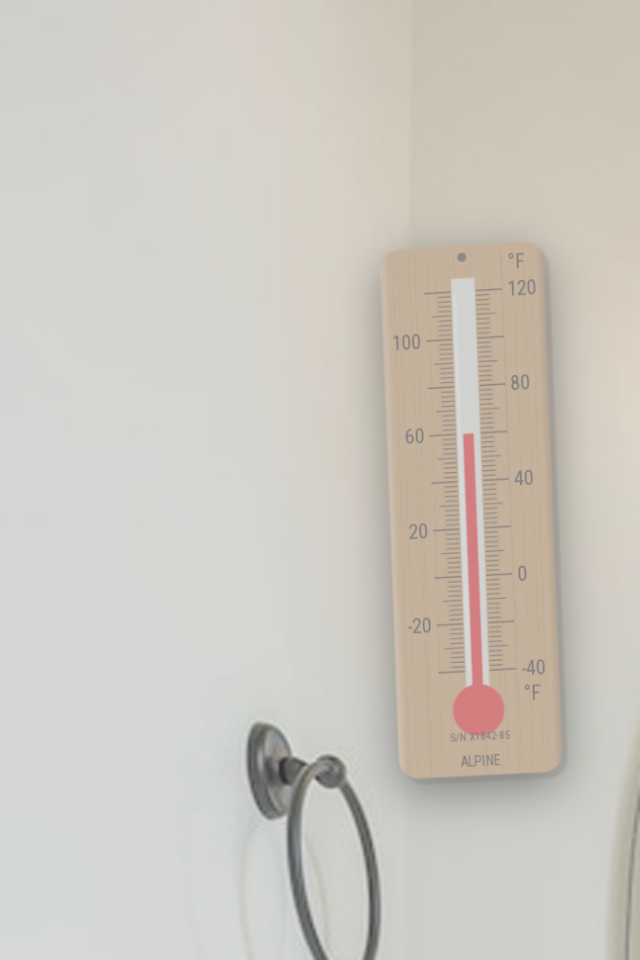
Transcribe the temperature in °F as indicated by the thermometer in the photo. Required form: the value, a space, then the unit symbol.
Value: 60 °F
